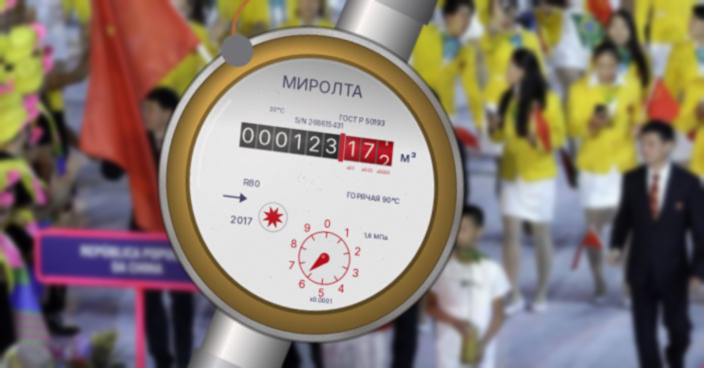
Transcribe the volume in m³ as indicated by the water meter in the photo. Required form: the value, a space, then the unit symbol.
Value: 123.1716 m³
